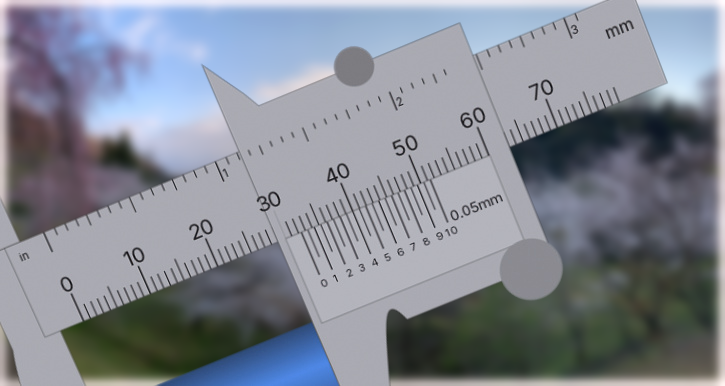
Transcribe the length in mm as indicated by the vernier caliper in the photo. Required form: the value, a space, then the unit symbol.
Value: 32.4 mm
